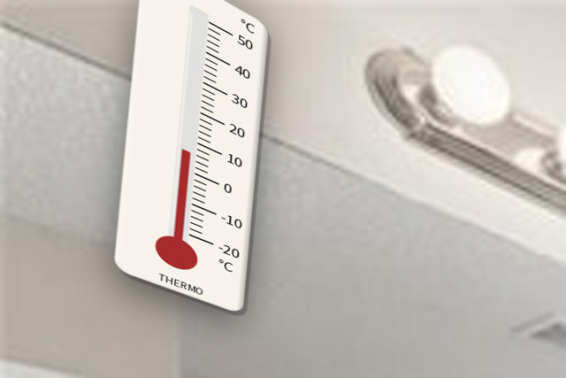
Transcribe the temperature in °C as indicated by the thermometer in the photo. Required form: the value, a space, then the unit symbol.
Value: 6 °C
